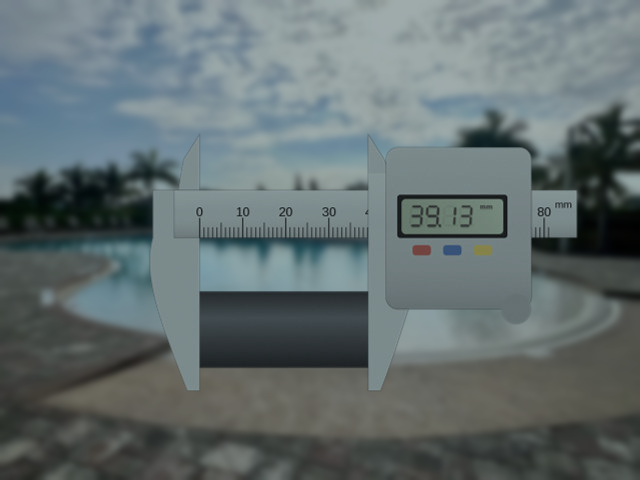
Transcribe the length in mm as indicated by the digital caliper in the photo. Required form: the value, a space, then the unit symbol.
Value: 39.13 mm
